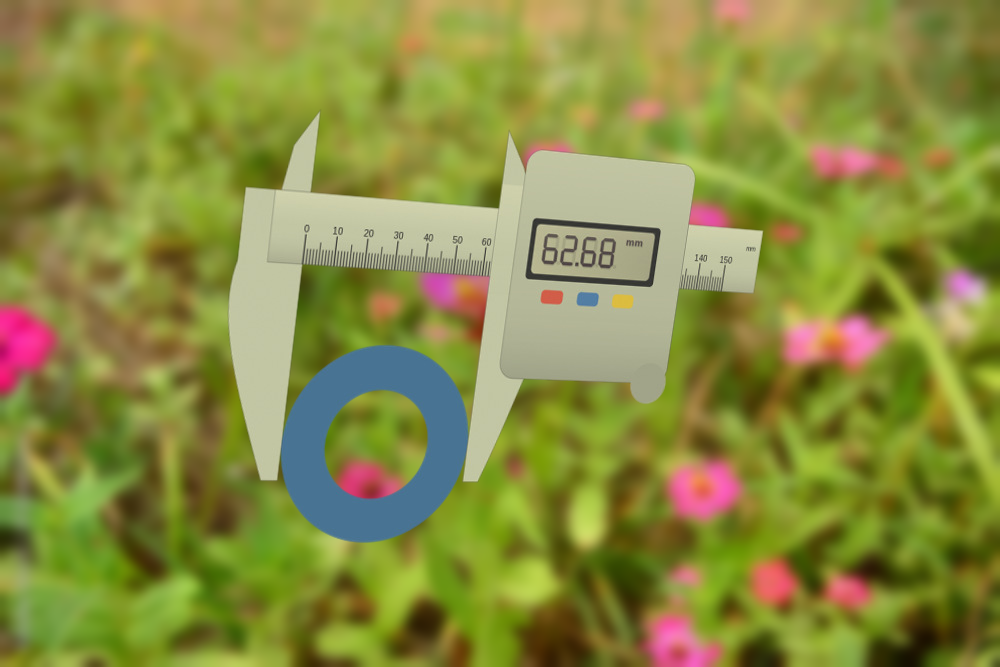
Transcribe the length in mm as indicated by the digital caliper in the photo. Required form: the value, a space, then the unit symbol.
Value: 62.68 mm
